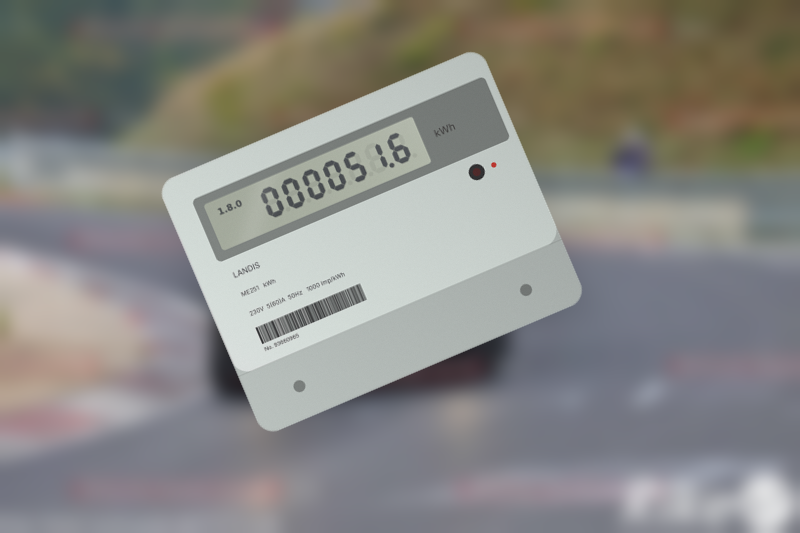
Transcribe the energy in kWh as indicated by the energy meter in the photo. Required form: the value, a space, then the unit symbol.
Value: 51.6 kWh
